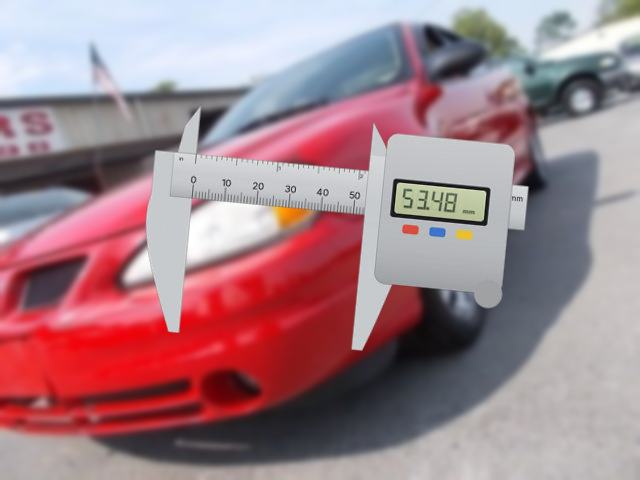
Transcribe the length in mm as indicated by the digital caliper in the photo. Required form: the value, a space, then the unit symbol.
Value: 53.48 mm
